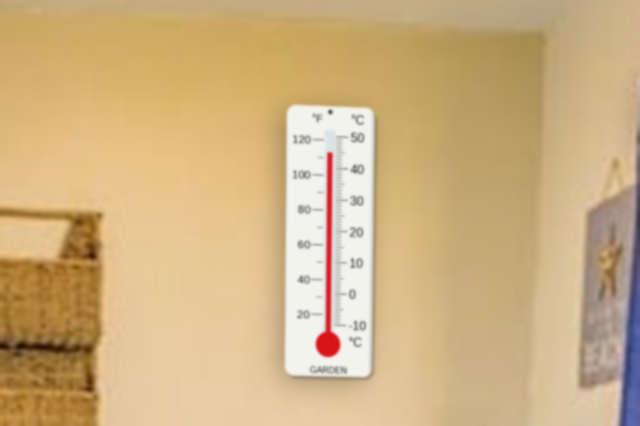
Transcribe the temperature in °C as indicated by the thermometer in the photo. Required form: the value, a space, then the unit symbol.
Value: 45 °C
